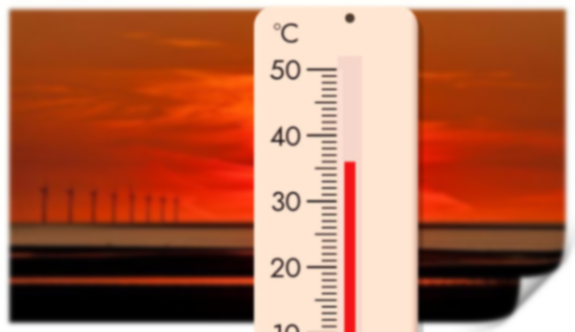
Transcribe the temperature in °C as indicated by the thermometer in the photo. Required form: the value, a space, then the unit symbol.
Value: 36 °C
